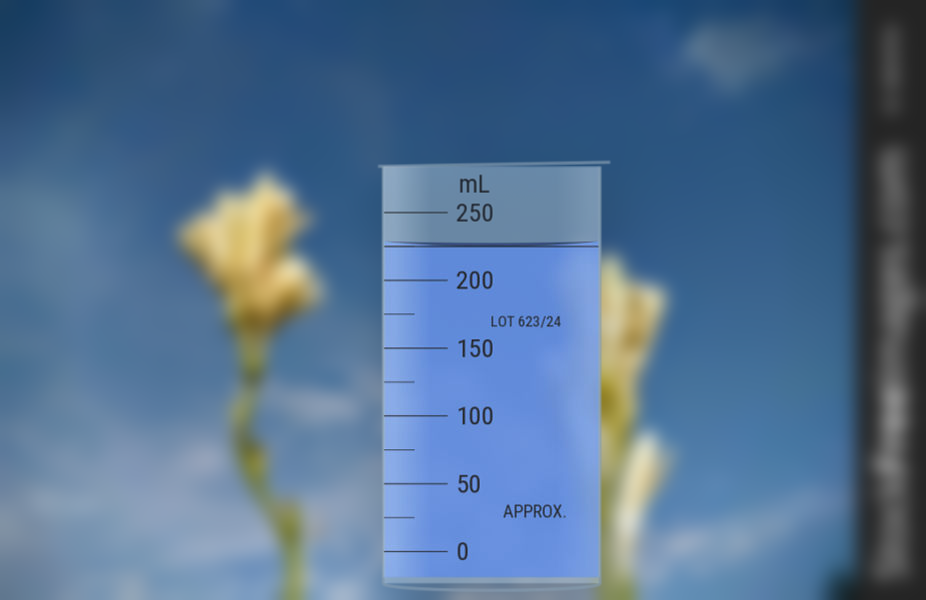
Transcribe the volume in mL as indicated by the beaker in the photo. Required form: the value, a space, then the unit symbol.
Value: 225 mL
